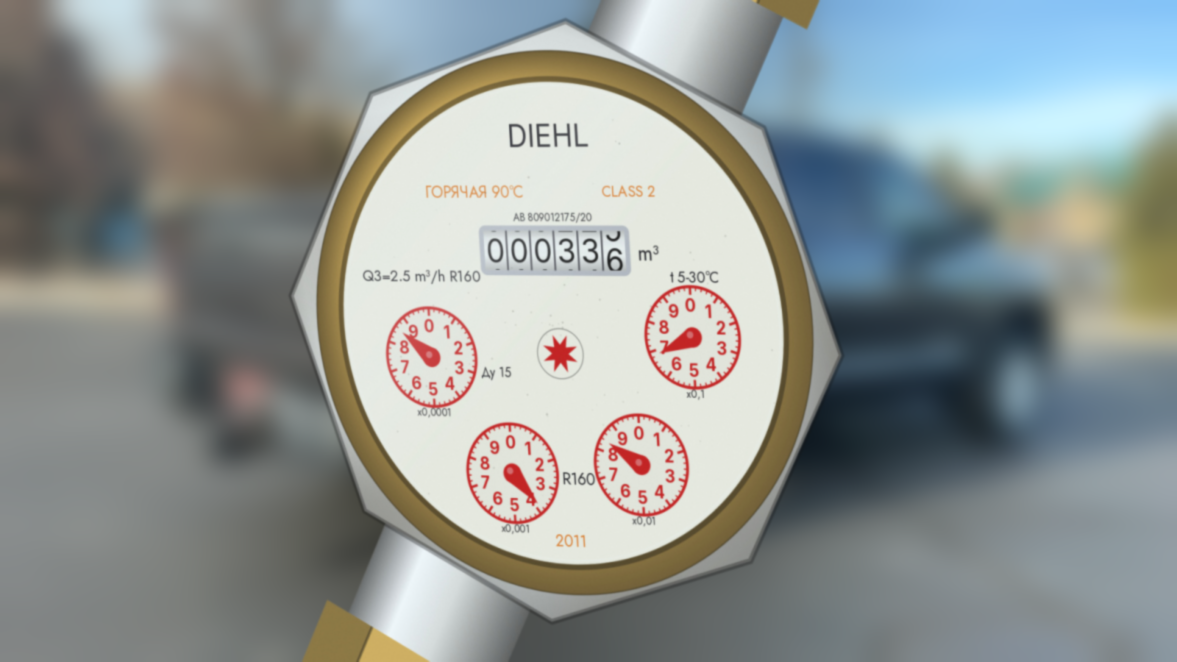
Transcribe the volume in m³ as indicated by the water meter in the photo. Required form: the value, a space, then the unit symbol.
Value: 335.6838 m³
